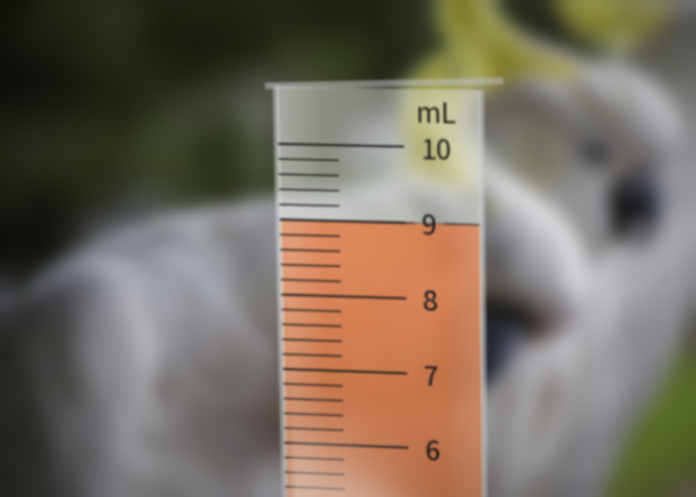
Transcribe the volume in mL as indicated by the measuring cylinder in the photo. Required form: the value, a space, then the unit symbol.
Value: 9 mL
